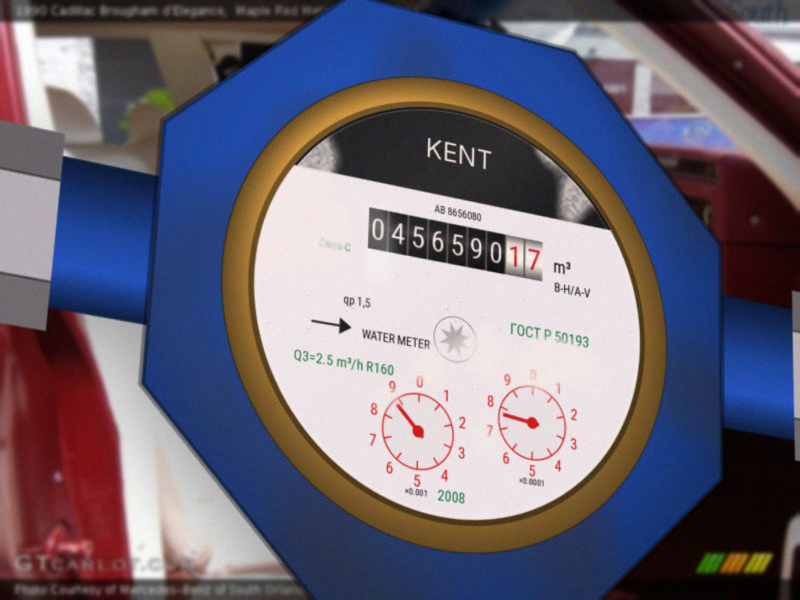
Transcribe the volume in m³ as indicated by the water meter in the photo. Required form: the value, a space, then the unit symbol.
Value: 456590.1787 m³
